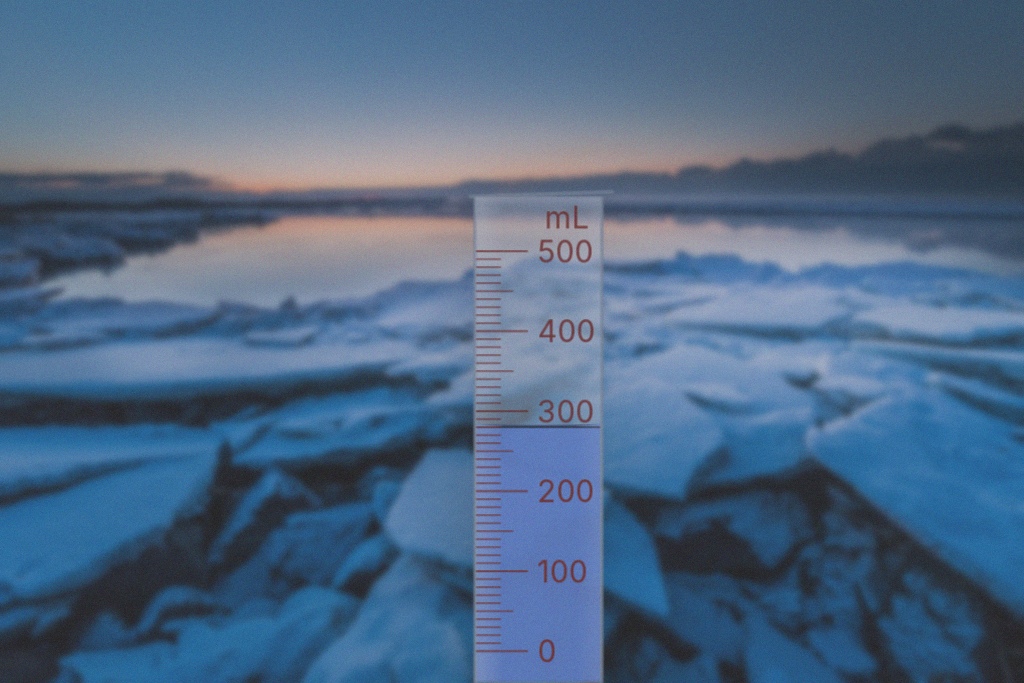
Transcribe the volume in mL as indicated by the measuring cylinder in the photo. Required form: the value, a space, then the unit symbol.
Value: 280 mL
